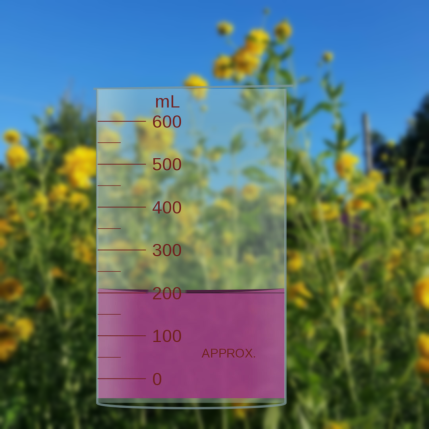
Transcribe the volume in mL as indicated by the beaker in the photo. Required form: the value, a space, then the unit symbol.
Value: 200 mL
